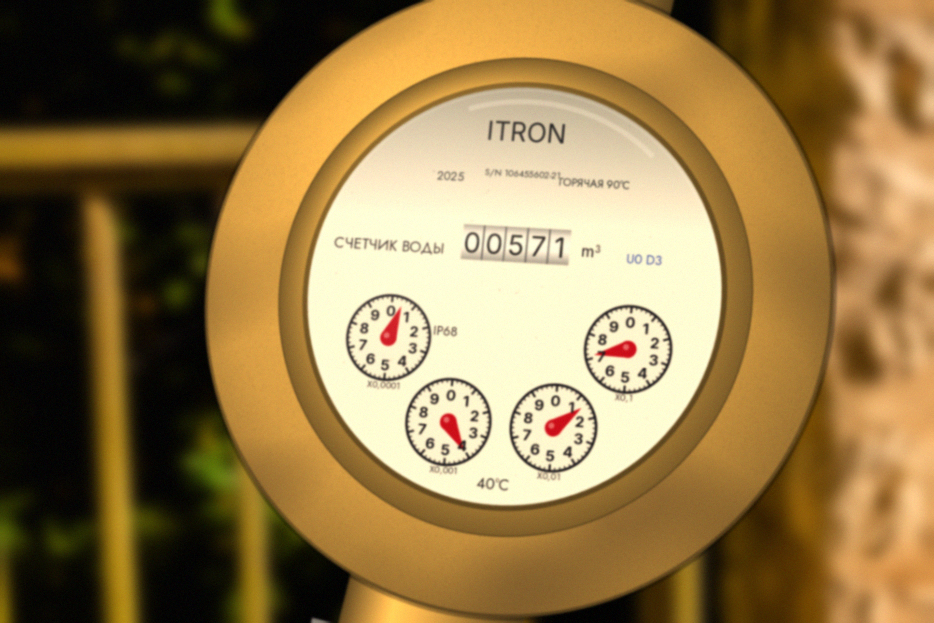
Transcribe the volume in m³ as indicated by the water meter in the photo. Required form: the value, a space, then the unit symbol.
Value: 571.7140 m³
